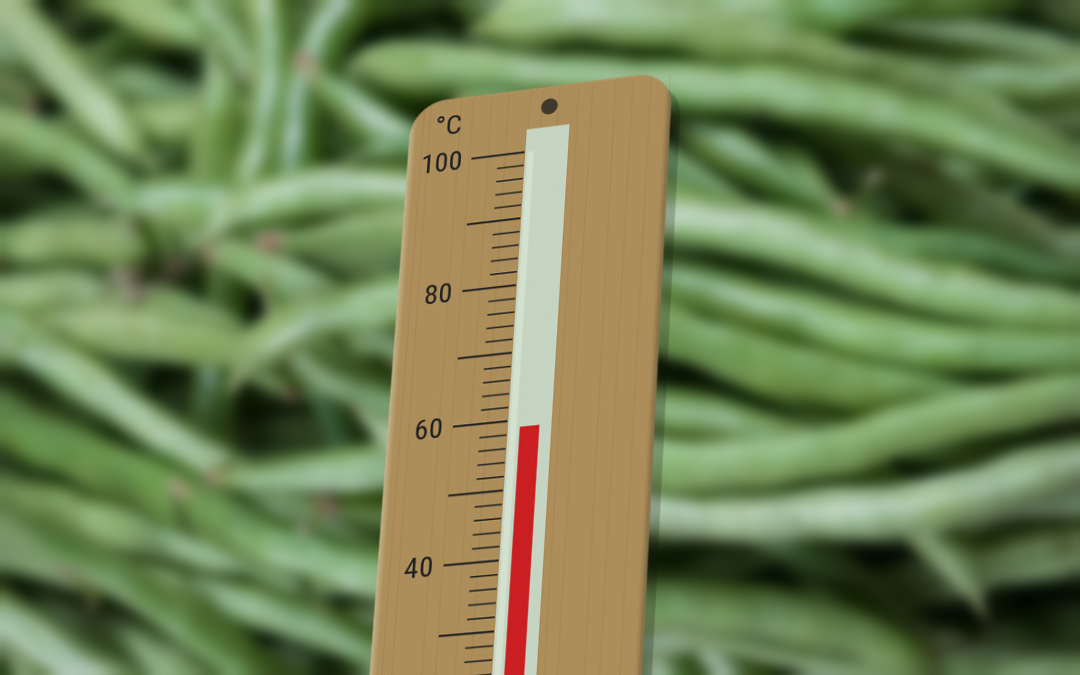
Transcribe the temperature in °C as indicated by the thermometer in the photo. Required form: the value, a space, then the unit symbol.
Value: 59 °C
